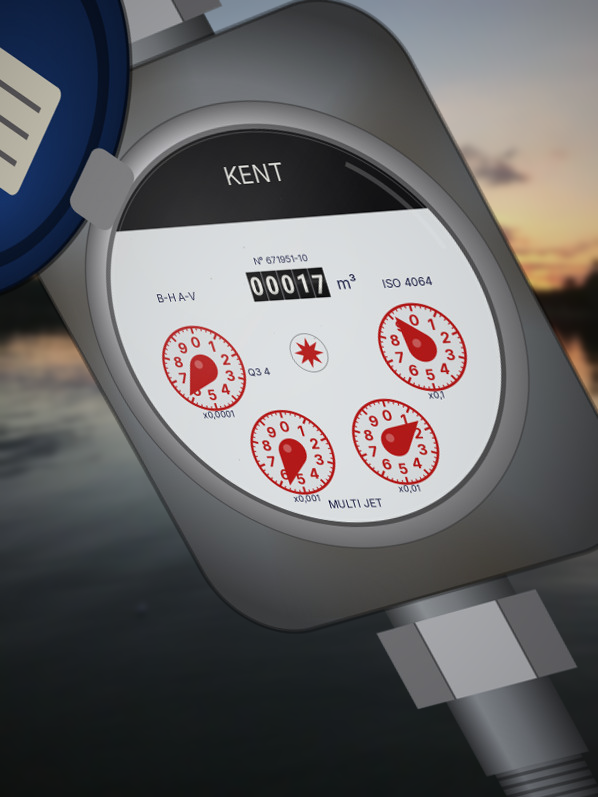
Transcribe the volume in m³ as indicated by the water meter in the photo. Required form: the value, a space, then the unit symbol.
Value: 16.9156 m³
